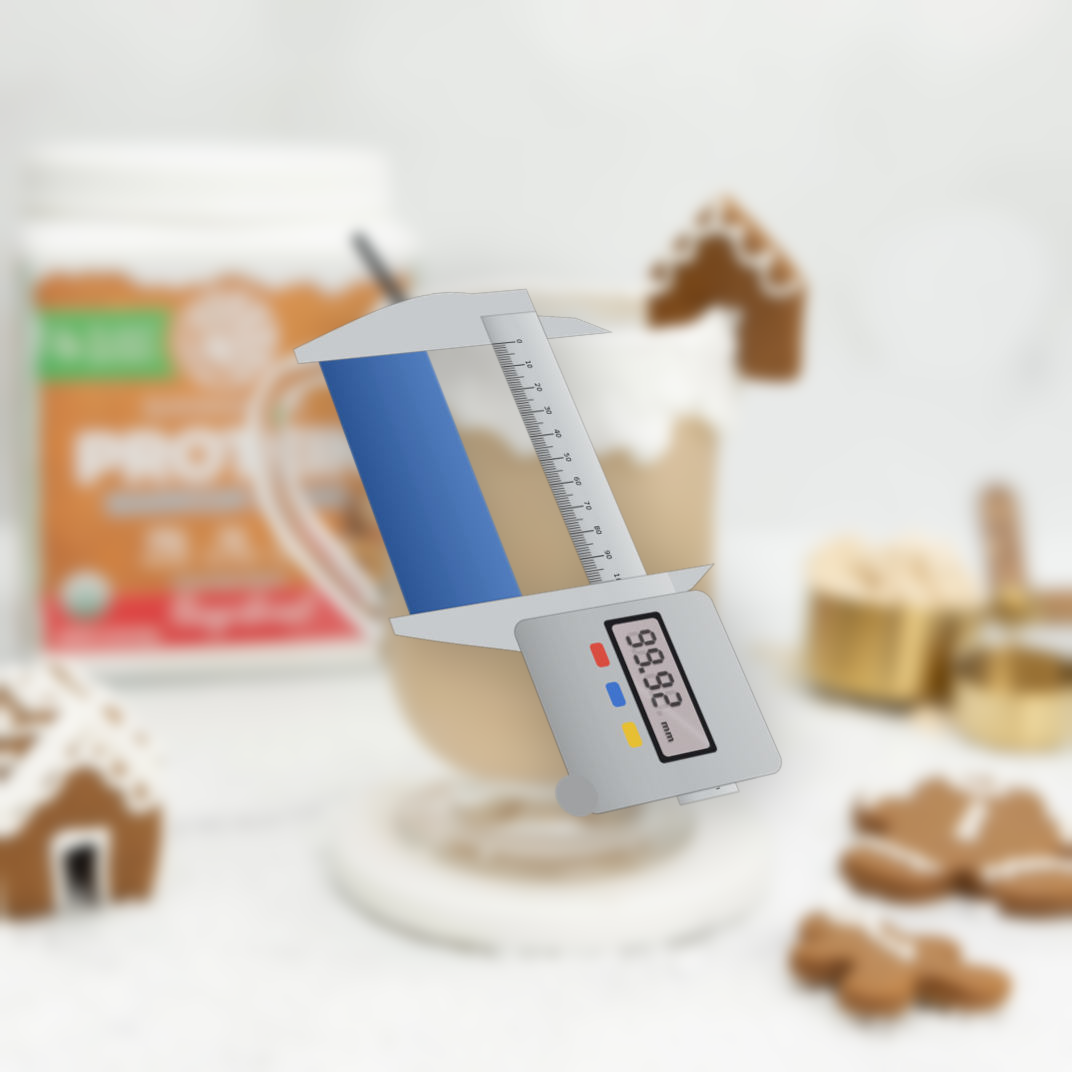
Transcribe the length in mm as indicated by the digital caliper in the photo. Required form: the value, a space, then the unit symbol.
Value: 99.92 mm
